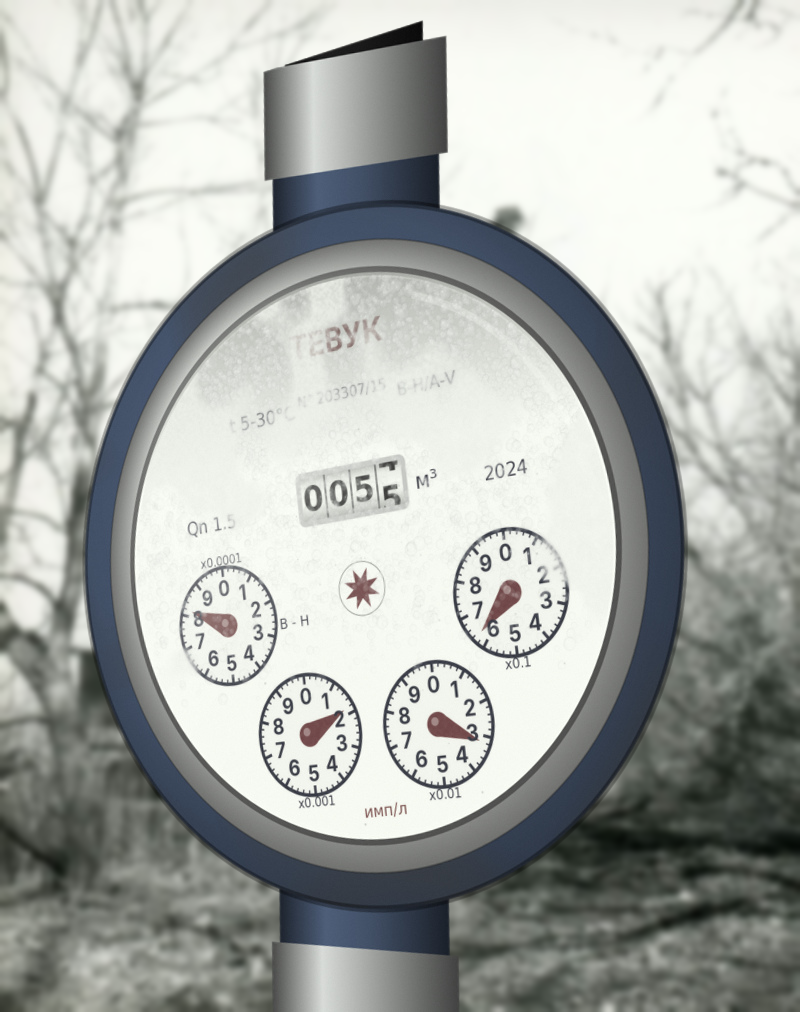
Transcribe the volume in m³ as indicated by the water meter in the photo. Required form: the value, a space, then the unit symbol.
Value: 54.6318 m³
